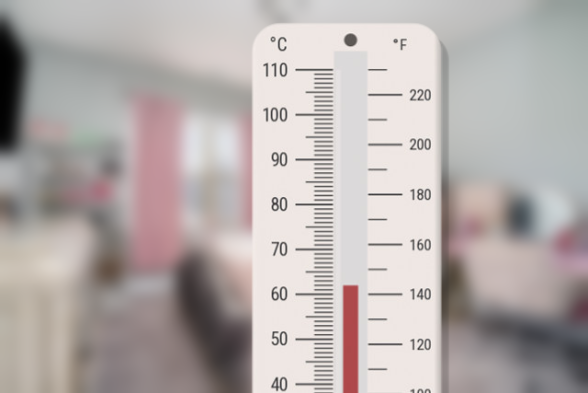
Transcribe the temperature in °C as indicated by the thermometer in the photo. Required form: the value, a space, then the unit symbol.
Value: 62 °C
